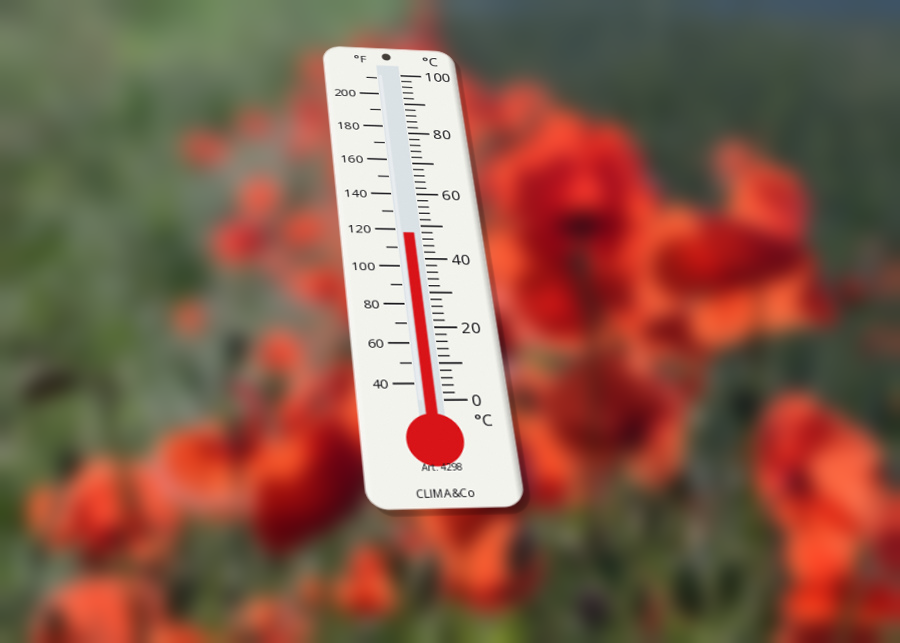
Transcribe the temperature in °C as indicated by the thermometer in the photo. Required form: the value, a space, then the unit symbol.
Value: 48 °C
